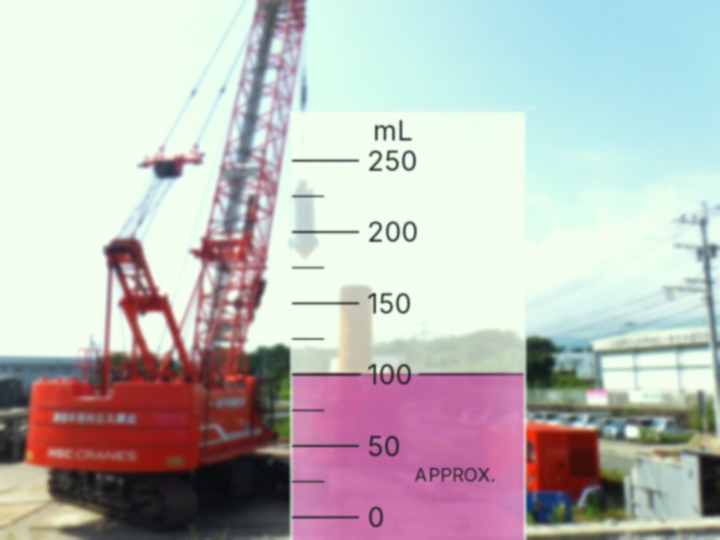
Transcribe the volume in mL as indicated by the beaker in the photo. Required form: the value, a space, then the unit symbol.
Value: 100 mL
